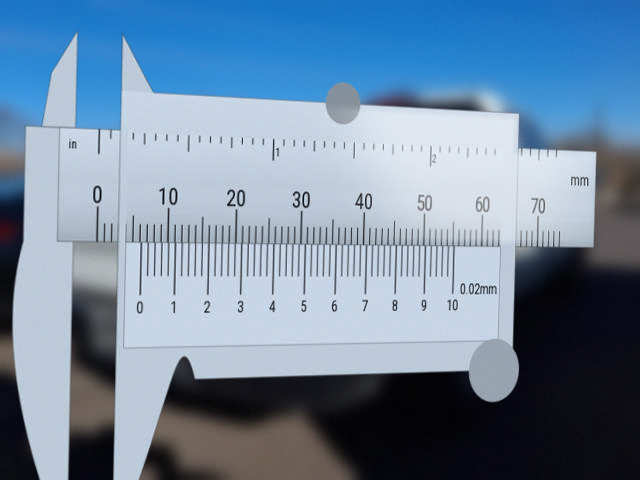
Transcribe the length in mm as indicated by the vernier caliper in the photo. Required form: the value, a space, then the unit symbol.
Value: 6.2 mm
